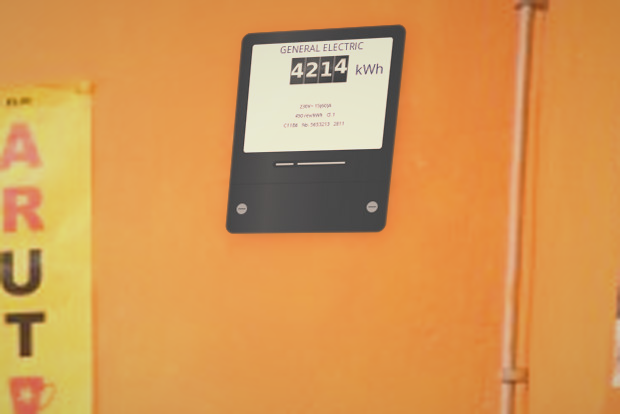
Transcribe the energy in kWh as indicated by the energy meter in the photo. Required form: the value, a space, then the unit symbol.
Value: 4214 kWh
